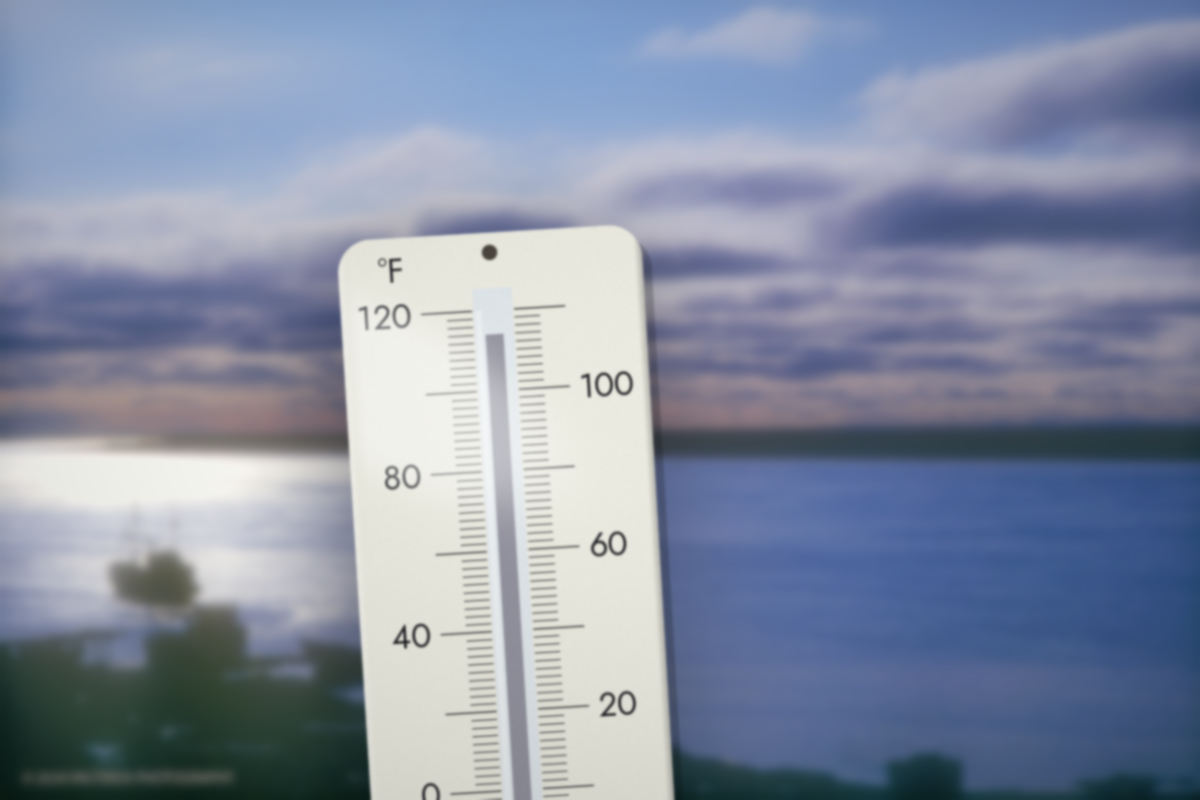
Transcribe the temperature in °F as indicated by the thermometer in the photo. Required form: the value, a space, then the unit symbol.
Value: 114 °F
